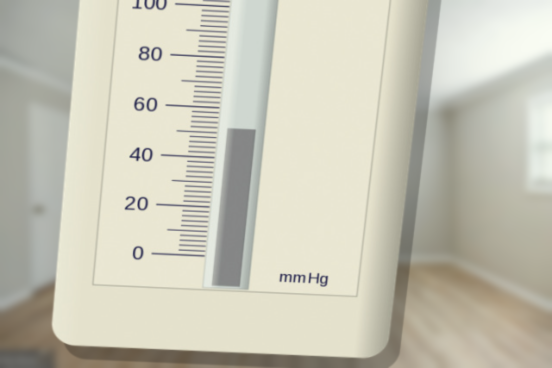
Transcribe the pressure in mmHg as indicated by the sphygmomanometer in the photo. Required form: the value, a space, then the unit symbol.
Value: 52 mmHg
